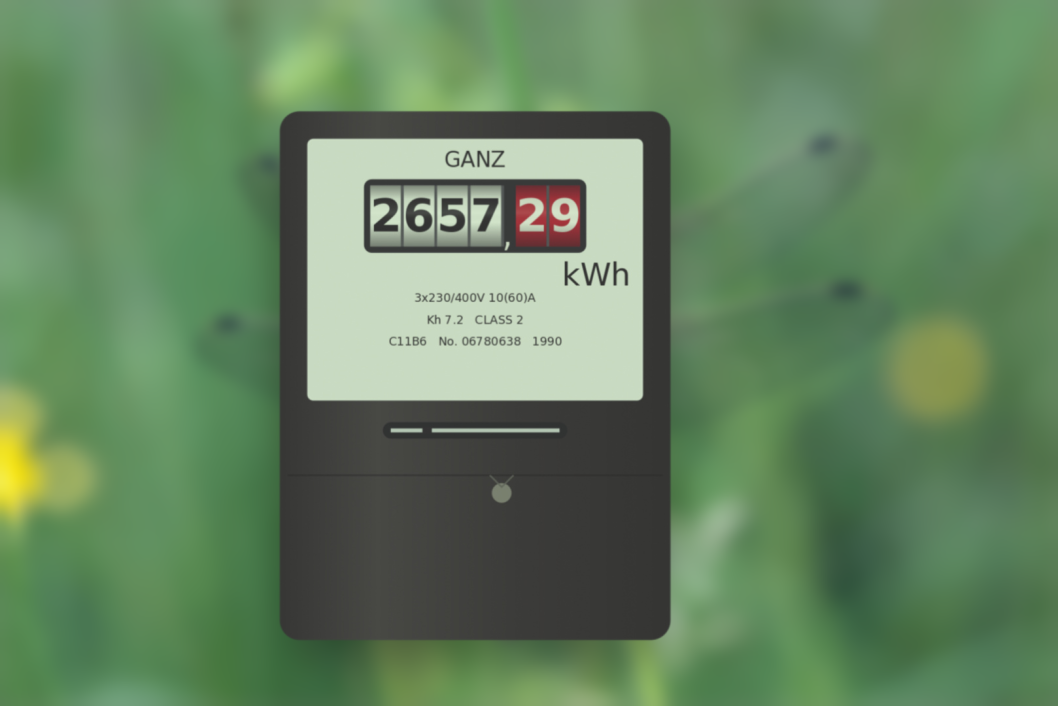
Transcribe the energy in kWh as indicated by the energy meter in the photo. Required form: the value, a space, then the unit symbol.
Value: 2657.29 kWh
